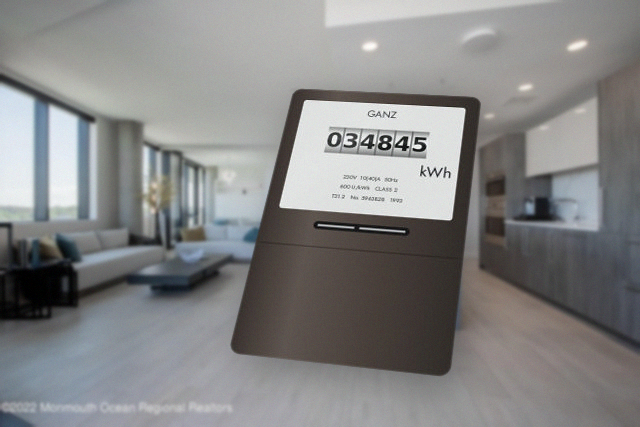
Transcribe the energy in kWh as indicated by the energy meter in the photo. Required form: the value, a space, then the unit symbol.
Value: 34845 kWh
